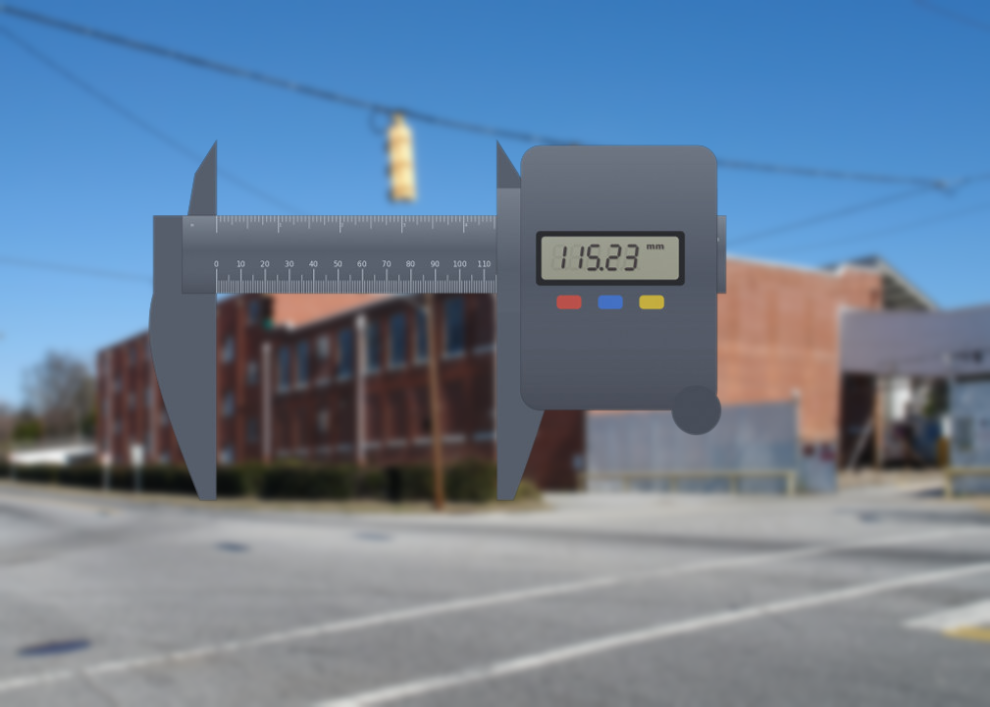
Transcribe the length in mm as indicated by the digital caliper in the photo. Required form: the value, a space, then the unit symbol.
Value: 115.23 mm
